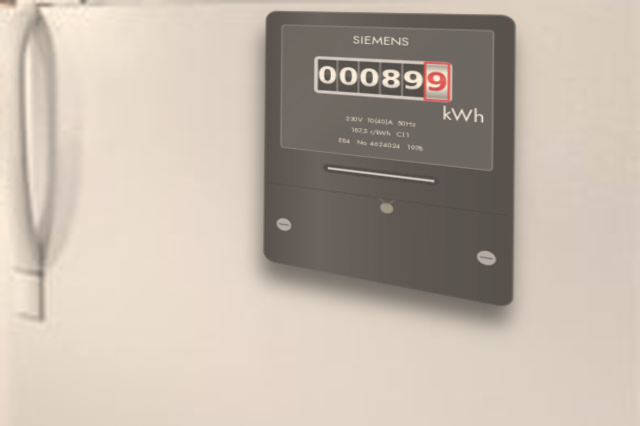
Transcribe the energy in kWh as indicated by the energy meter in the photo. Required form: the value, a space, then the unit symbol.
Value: 89.9 kWh
